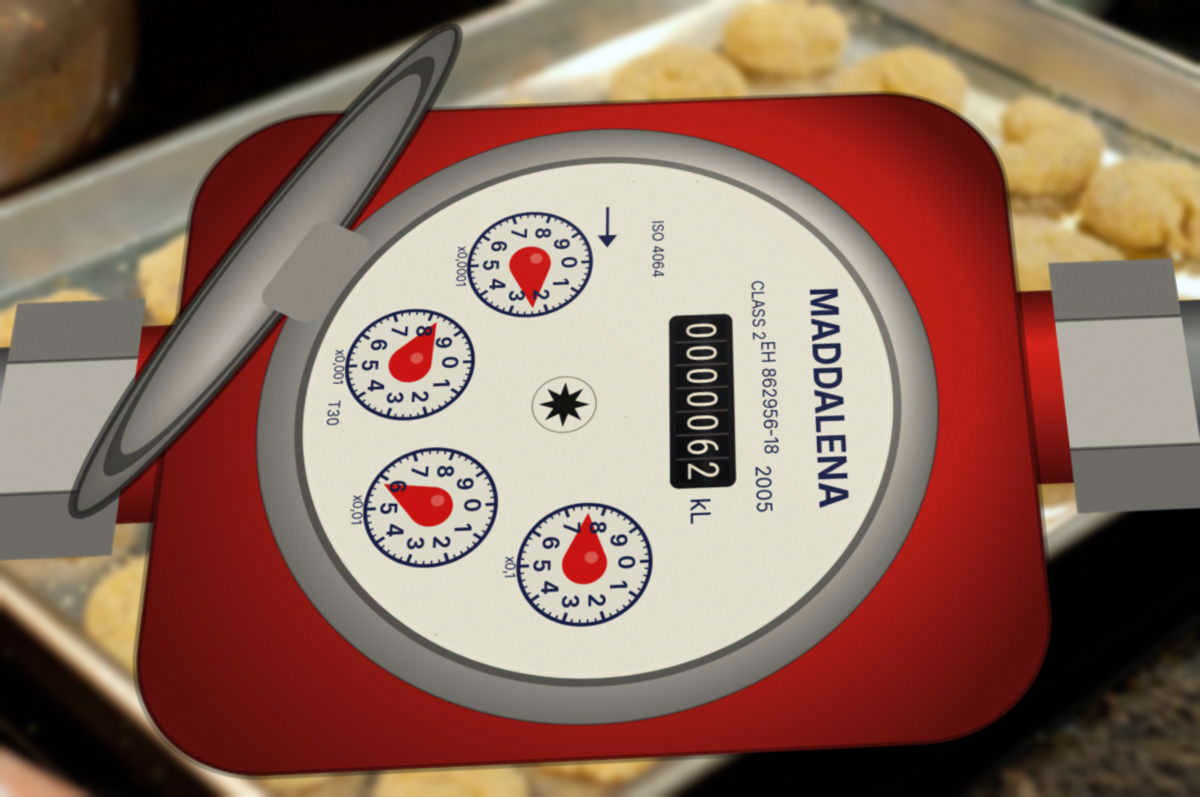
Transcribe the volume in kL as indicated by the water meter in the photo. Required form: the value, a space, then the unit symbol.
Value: 62.7582 kL
